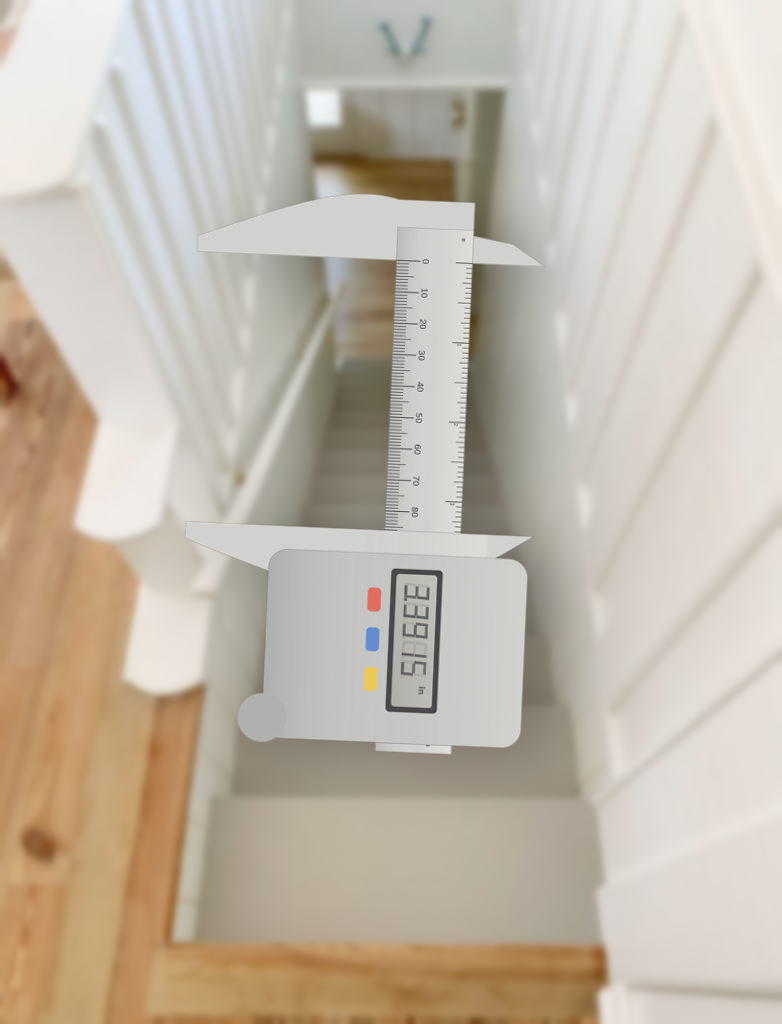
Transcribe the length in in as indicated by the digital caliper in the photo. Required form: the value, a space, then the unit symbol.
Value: 3.3915 in
